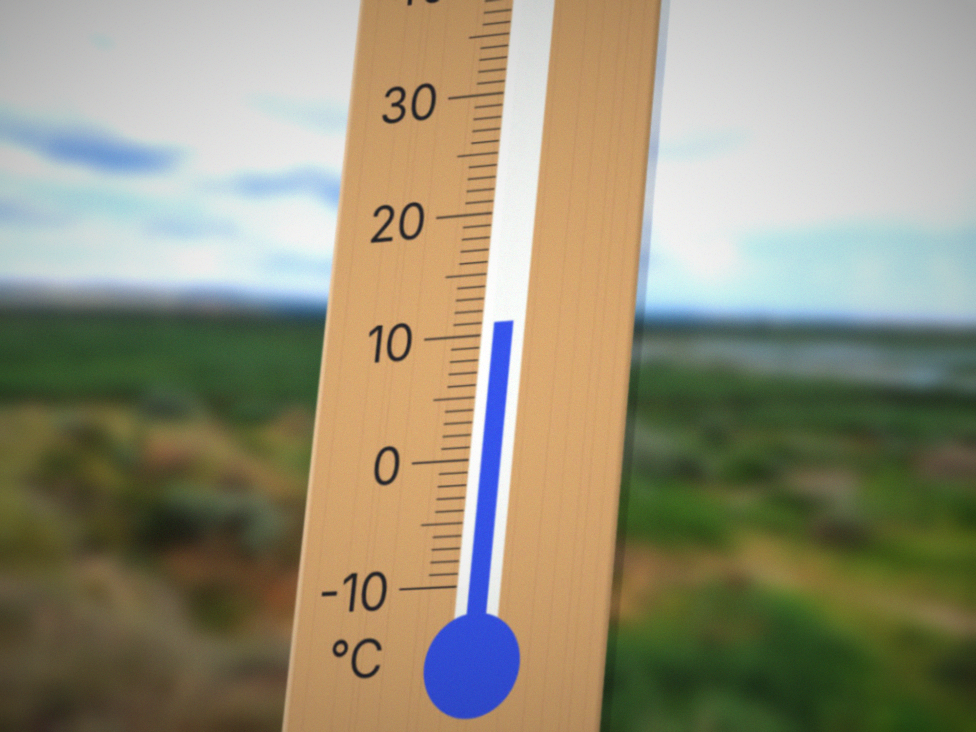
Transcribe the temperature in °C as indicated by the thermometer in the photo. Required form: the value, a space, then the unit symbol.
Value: 11 °C
